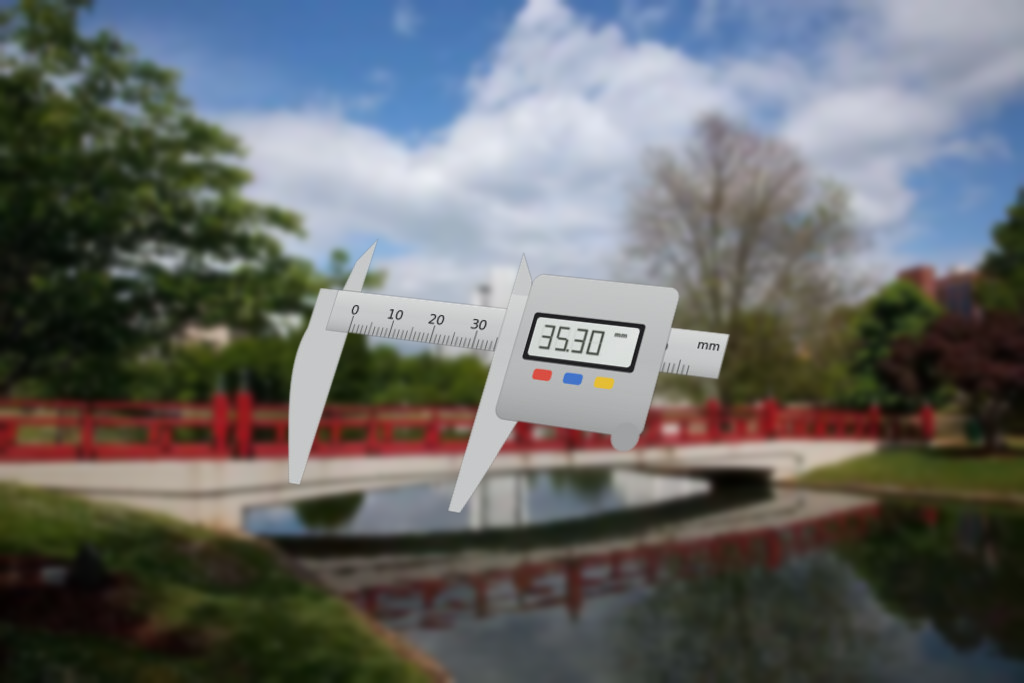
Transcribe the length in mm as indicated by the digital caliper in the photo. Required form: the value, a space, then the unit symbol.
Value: 35.30 mm
